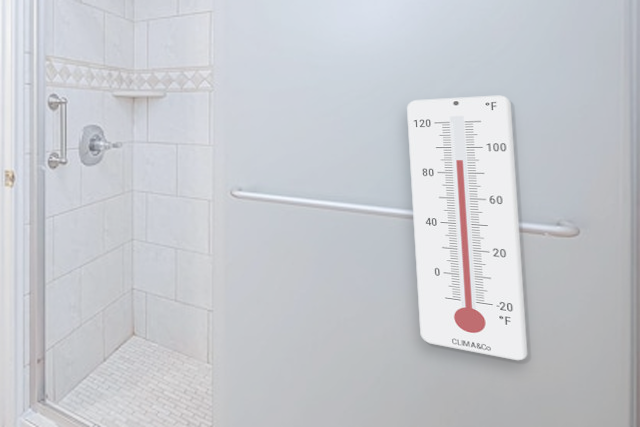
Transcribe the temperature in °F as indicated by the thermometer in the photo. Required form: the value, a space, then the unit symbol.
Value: 90 °F
